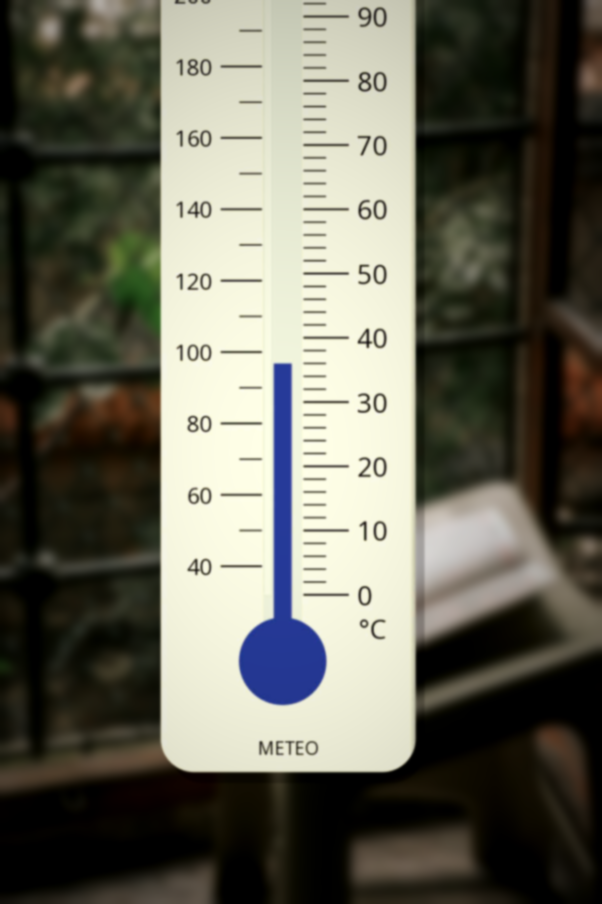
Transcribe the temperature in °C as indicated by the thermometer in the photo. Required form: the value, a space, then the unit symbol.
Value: 36 °C
